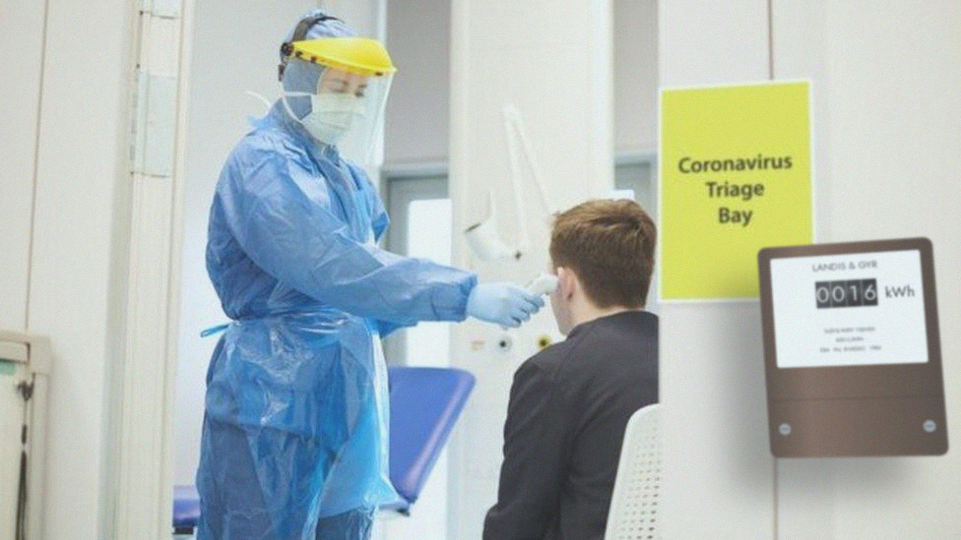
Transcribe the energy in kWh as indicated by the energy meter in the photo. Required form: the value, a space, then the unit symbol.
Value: 16 kWh
